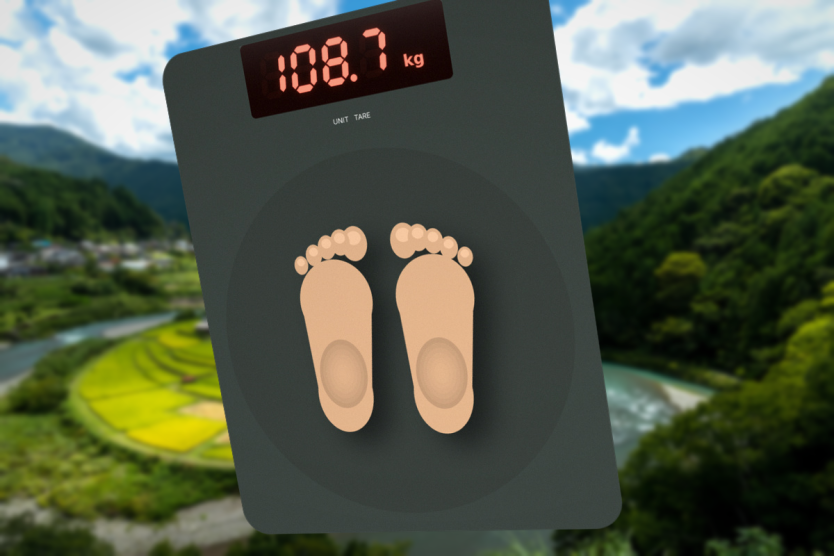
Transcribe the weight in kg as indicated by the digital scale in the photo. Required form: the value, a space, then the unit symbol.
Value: 108.7 kg
